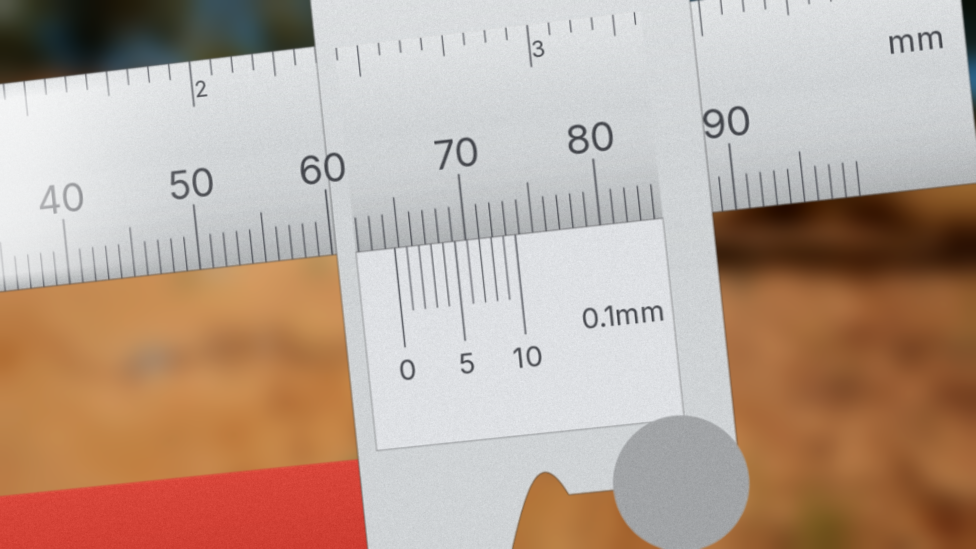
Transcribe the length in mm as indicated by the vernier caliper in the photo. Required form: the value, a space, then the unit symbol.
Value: 64.7 mm
